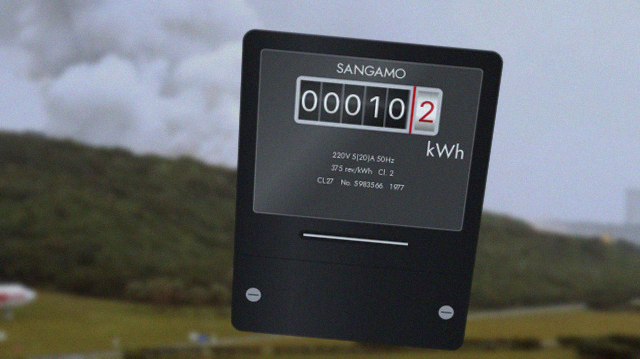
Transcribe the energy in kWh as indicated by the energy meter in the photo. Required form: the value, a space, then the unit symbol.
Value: 10.2 kWh
